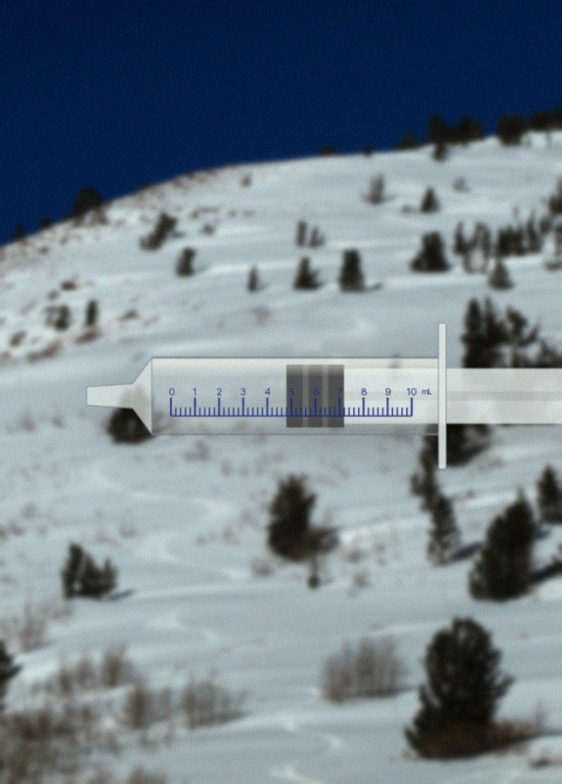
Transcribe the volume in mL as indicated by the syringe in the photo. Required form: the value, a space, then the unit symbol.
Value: 4.8 mL
